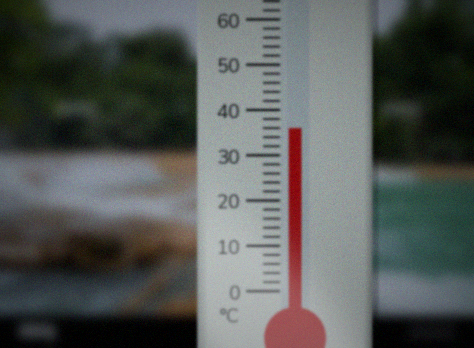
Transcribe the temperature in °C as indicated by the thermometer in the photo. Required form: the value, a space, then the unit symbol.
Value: 36 °C
